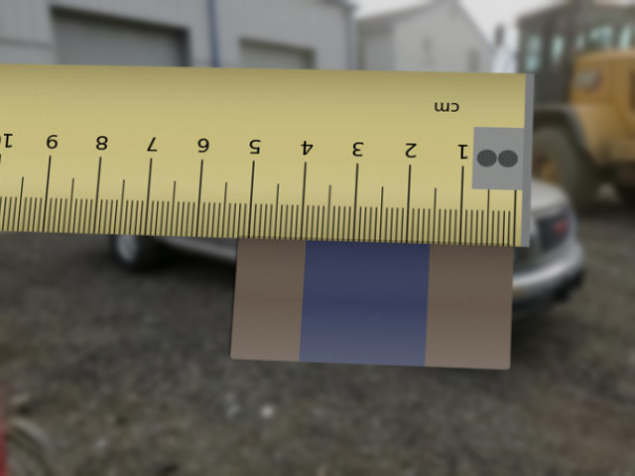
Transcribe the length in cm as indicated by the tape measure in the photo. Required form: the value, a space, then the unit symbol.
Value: 5.2 cm
